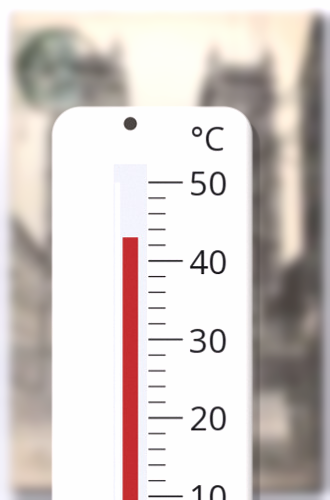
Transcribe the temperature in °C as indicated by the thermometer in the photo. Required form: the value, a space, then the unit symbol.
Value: 43 °C
